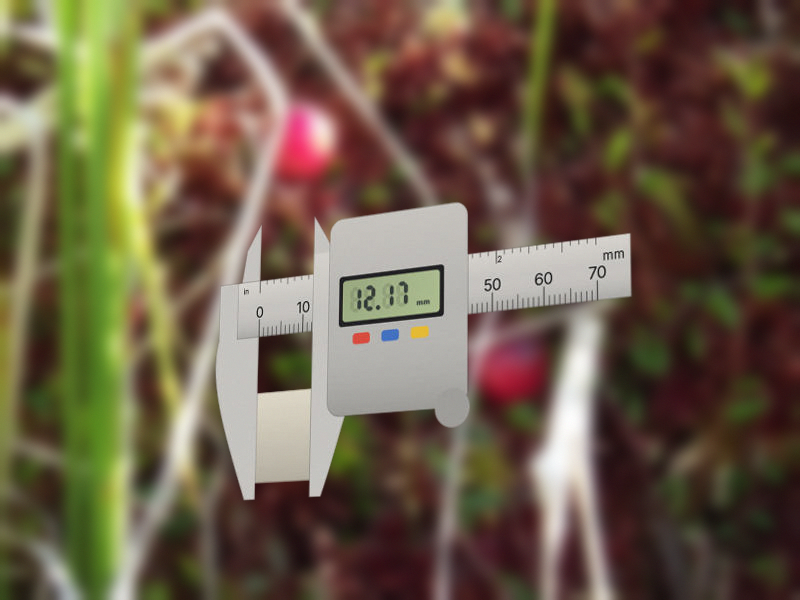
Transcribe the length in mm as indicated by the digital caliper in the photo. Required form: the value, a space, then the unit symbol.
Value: 12.17 mm
